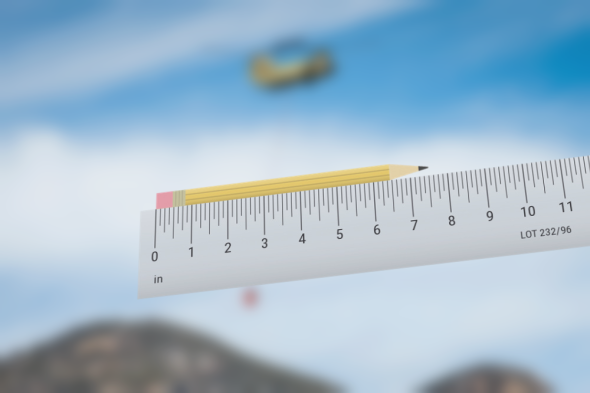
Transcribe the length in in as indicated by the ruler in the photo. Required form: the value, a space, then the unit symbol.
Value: 7.5 in
